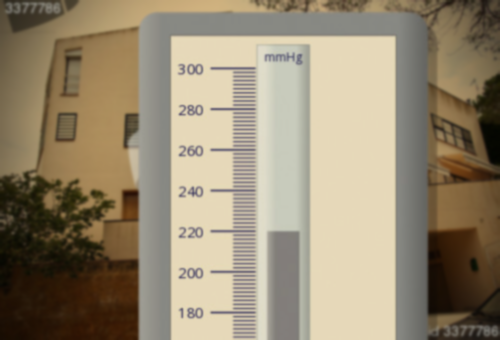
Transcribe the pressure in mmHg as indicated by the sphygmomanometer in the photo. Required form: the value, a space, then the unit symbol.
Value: 220 mmHg
